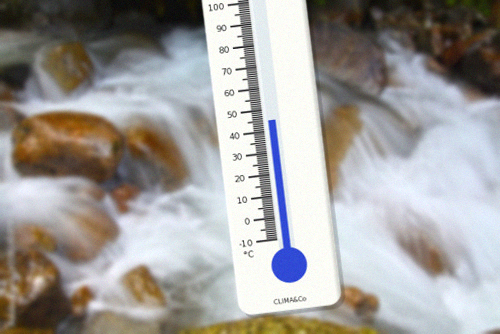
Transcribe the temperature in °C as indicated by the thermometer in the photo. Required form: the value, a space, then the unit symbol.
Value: 45 °C
